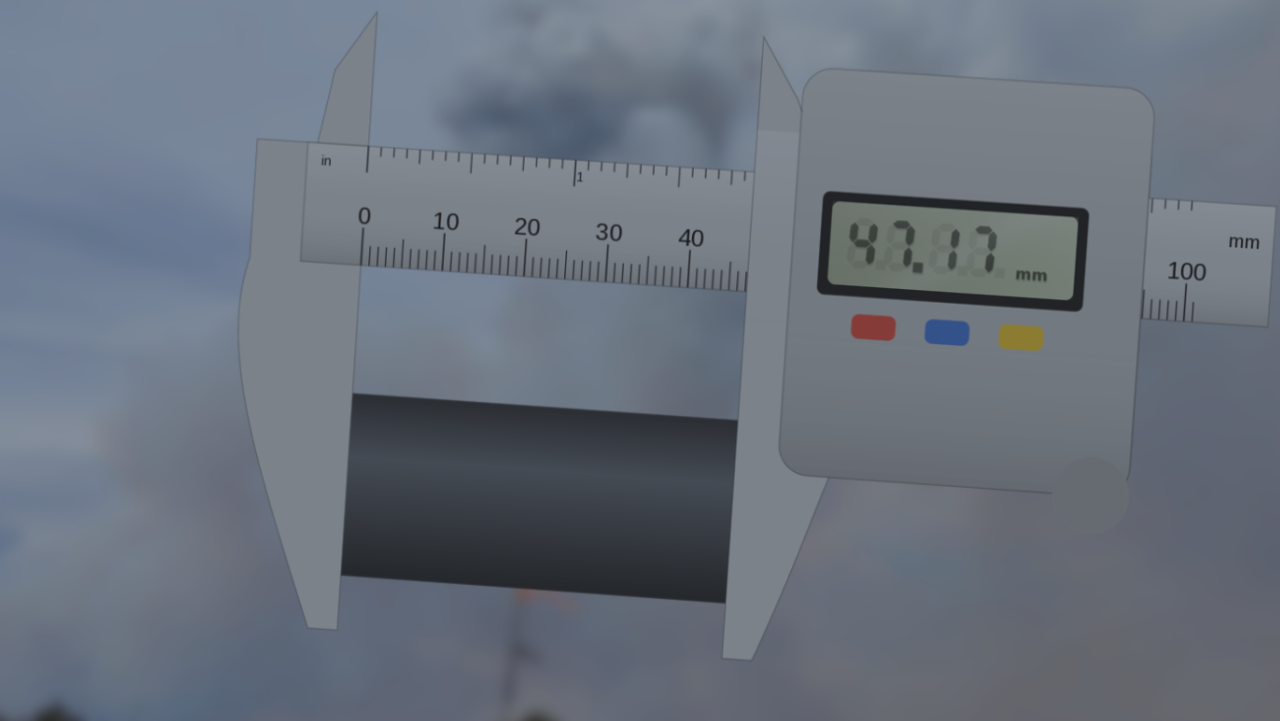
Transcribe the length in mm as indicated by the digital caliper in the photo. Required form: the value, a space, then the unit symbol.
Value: 47.17 mm
